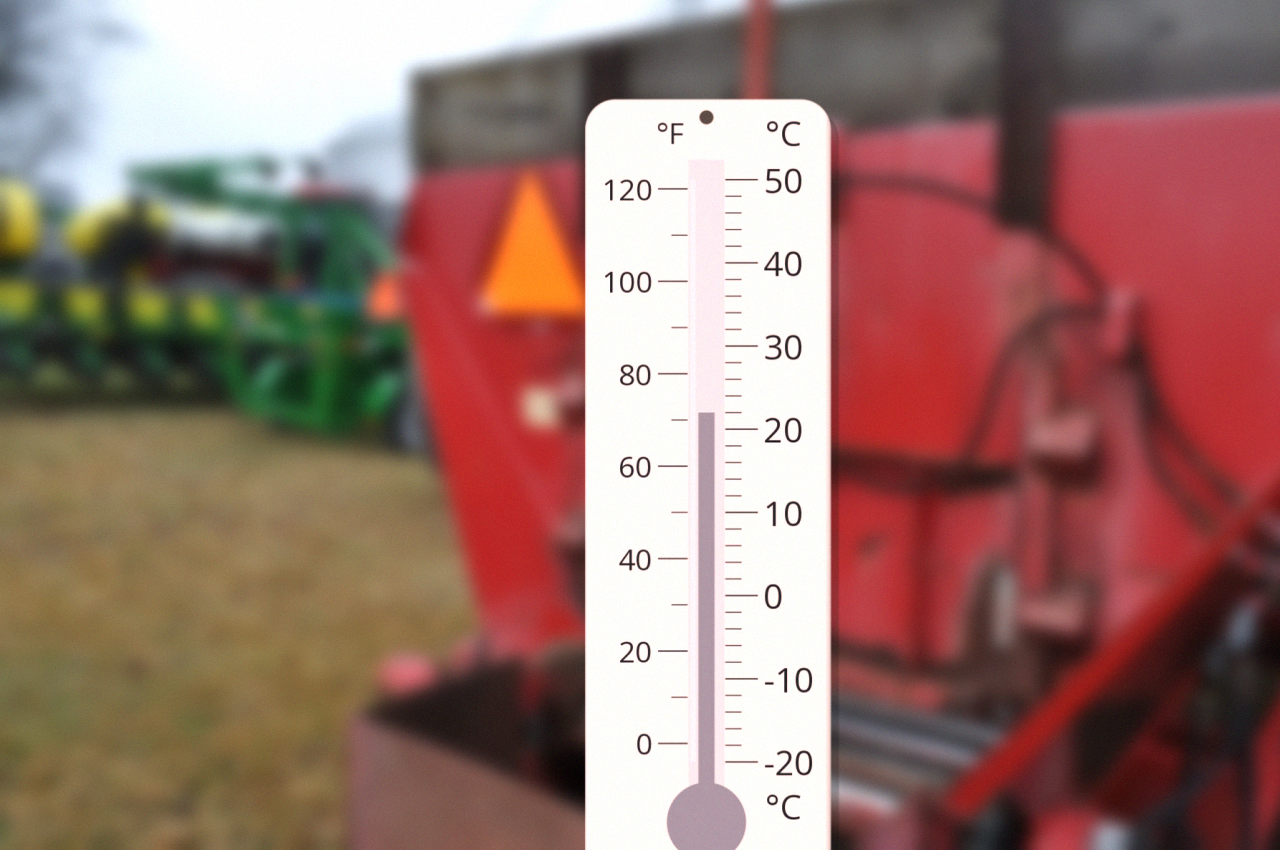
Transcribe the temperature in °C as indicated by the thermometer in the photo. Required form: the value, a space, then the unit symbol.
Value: 22 °C
